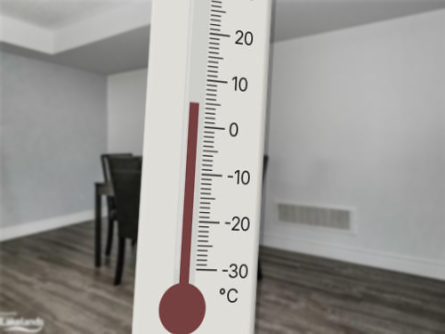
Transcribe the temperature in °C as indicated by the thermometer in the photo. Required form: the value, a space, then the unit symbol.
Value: 5 °C
